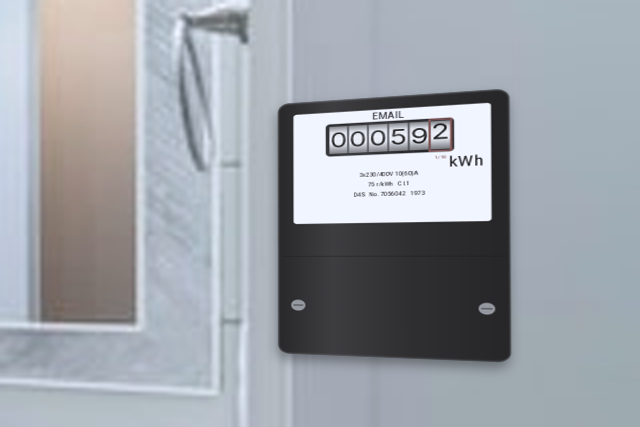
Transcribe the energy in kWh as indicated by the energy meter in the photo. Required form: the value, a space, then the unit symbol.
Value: 59.2 kWh
